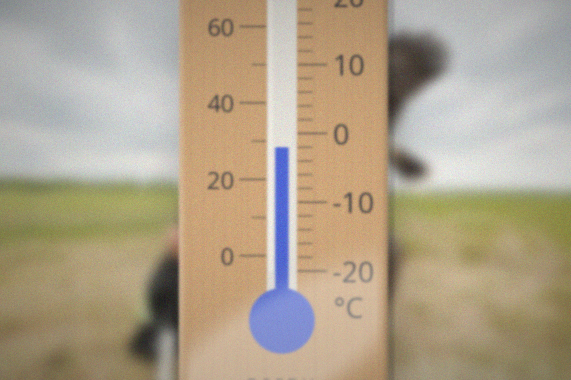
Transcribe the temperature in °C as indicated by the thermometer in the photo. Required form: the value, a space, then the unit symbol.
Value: -2 °C
